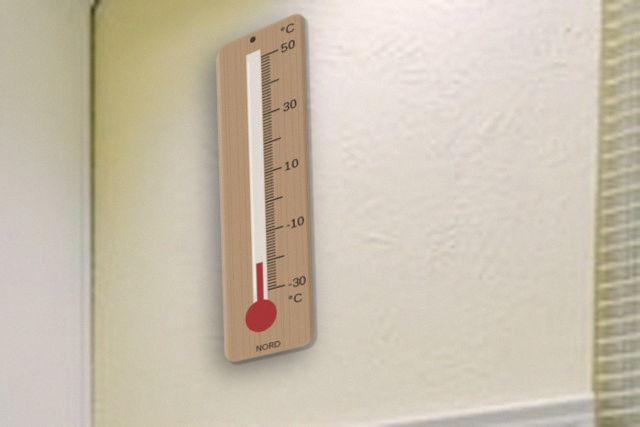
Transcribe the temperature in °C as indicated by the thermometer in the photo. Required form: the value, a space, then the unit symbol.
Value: -20 °C
